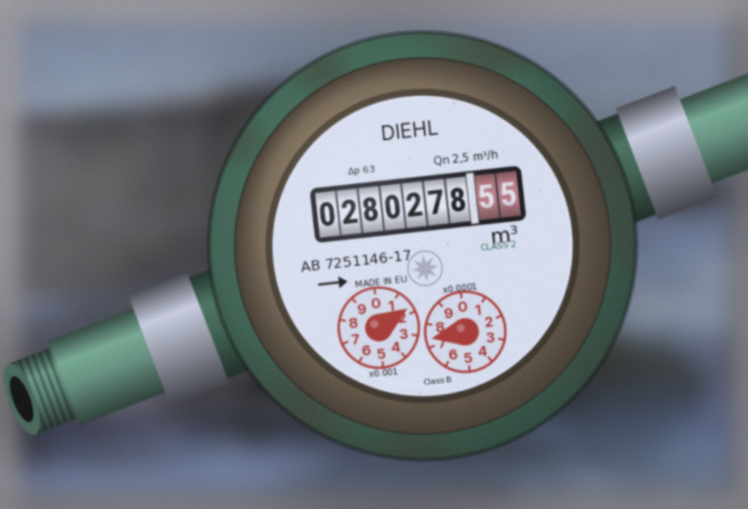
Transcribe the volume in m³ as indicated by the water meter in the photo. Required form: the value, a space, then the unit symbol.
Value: 280278.5517 m³
